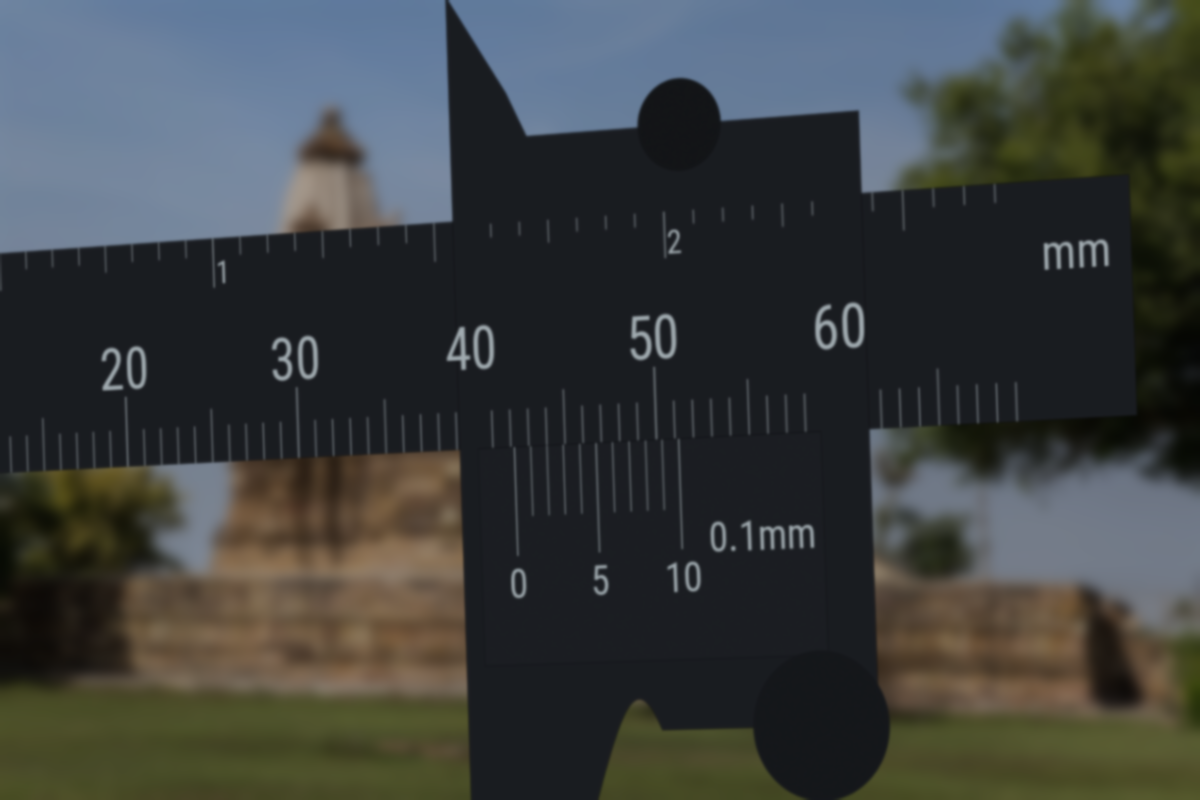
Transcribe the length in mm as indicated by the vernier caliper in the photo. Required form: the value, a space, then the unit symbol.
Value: 42.2 mm
